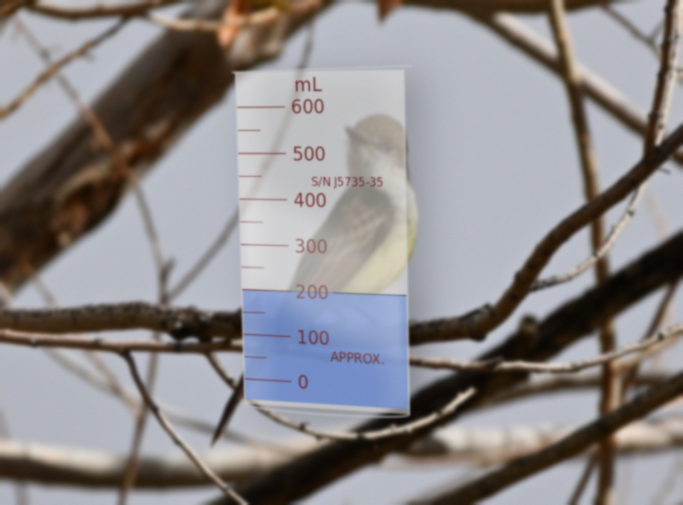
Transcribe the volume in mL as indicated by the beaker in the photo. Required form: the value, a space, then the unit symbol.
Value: 200 mL
